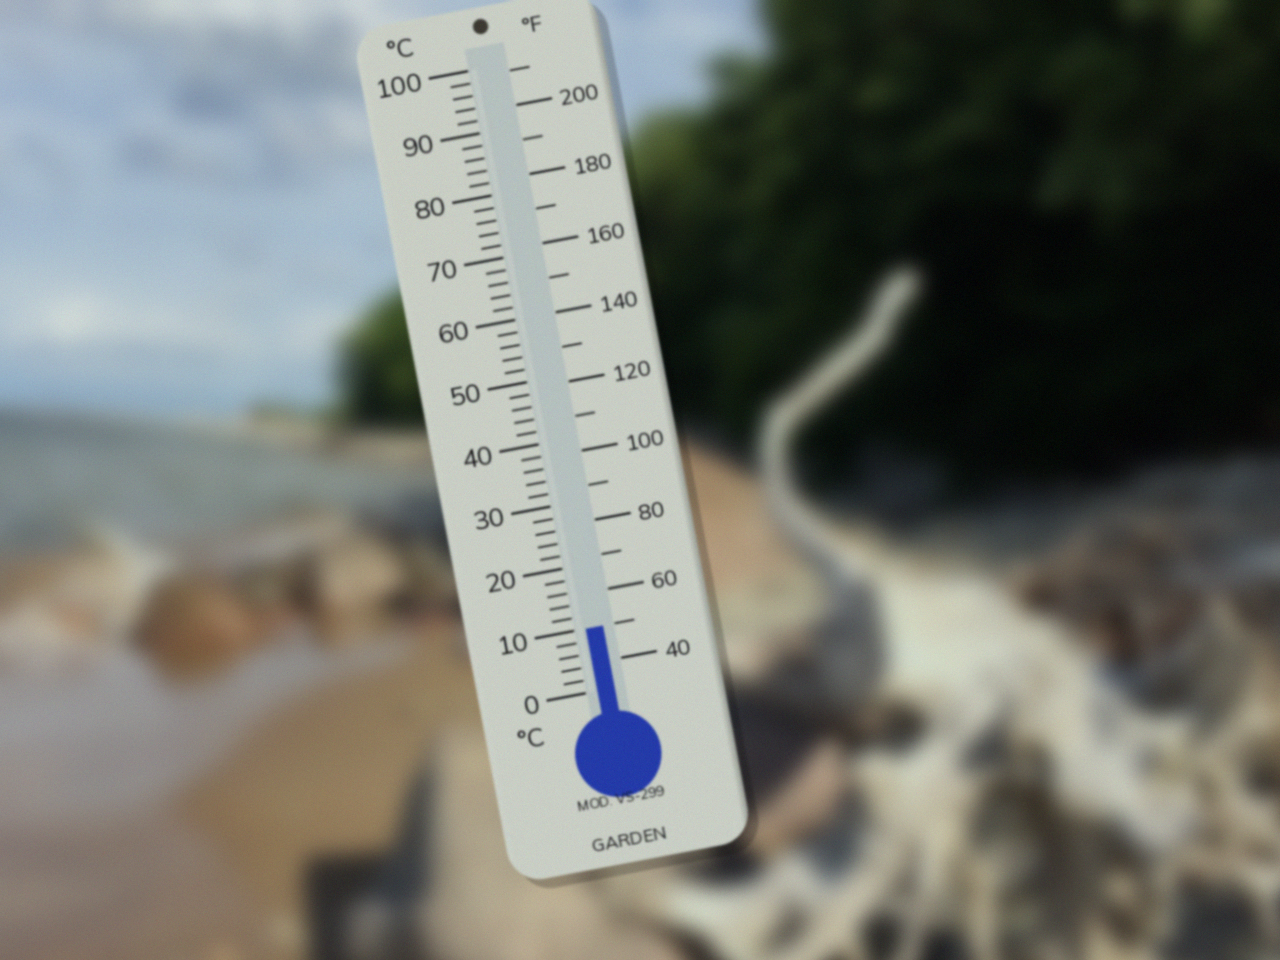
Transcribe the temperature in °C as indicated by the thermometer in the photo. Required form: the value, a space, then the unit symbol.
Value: 10 °C
